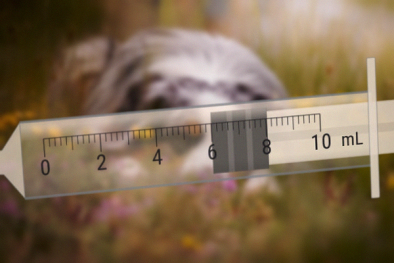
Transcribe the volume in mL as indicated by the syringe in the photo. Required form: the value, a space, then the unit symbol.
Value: 6 mL
